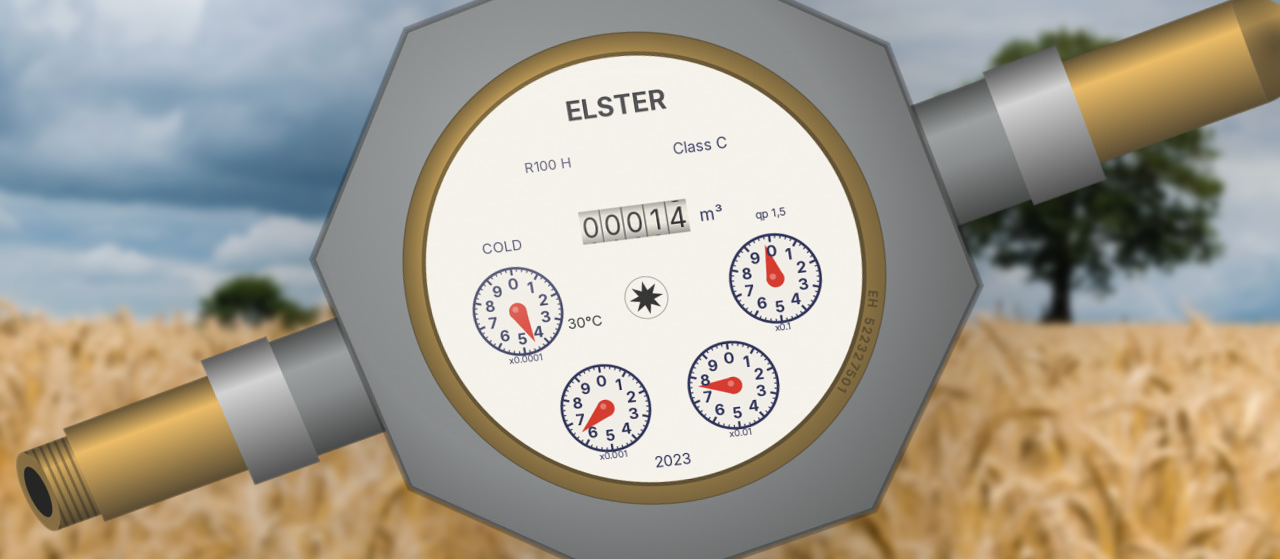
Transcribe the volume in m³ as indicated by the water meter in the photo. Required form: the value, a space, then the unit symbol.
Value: 13.9764 m³
